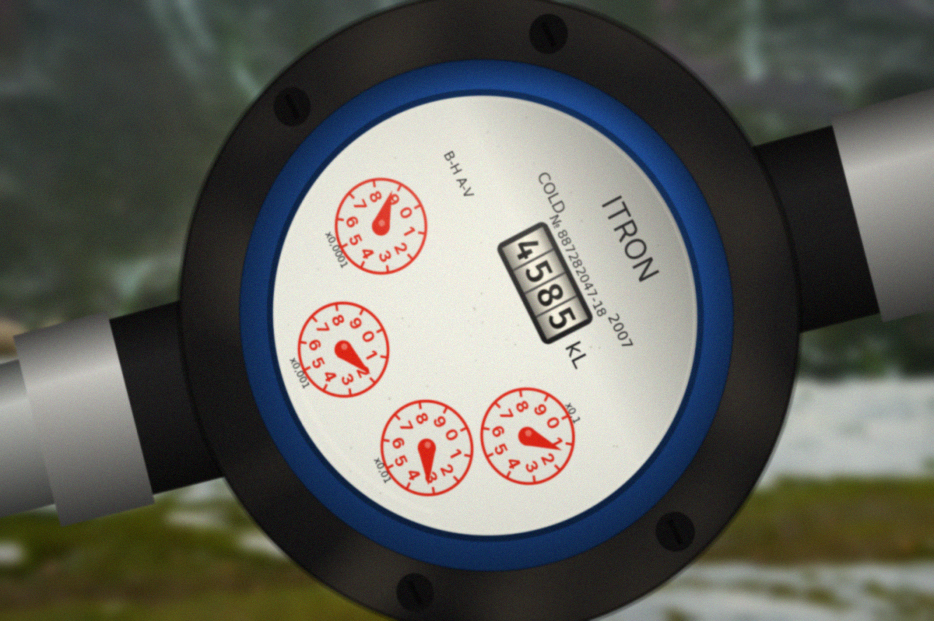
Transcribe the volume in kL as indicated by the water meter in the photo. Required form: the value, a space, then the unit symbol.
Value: 4585.1318 kL
